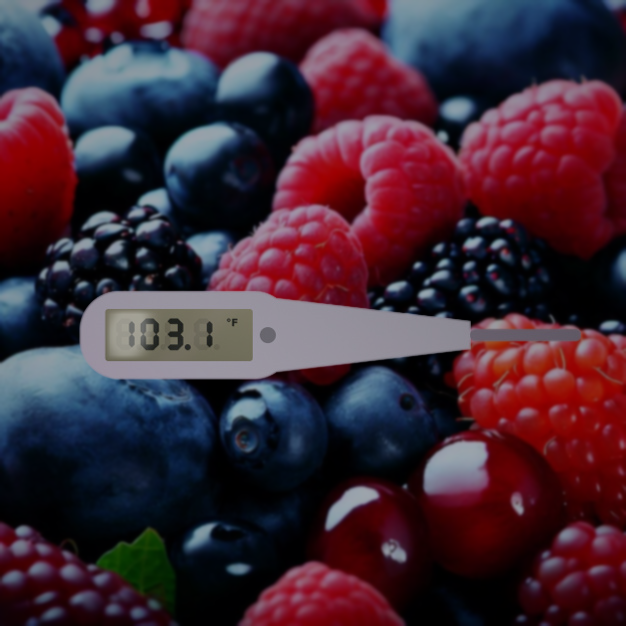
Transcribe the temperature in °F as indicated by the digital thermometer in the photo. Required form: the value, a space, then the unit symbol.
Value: 103.1 °F
